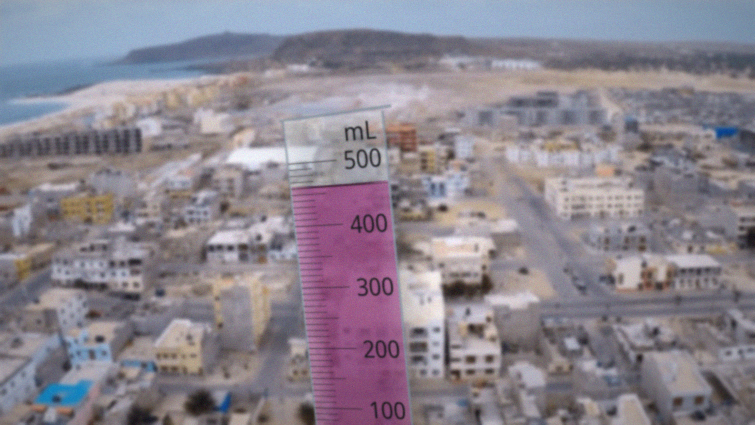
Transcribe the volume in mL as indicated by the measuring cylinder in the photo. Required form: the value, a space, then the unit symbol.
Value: 460 mL
